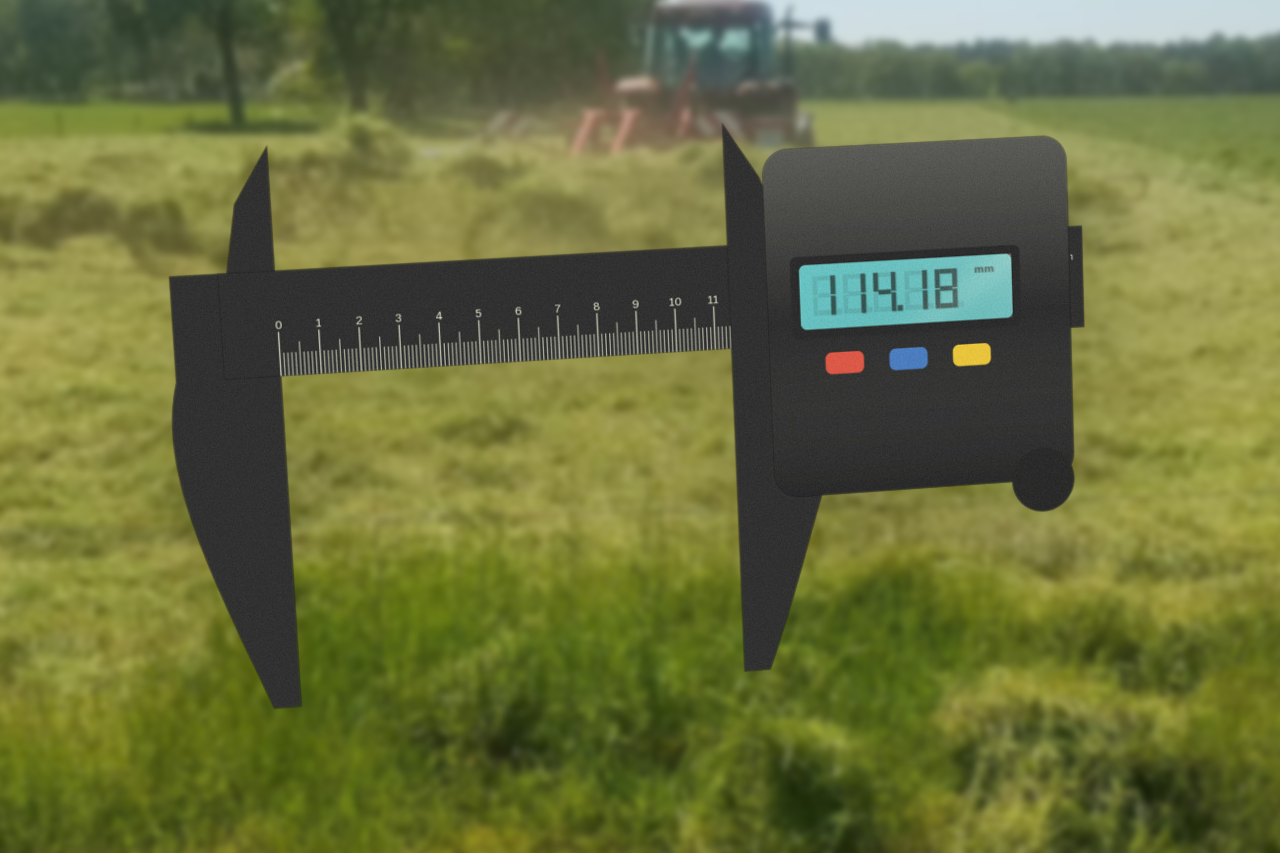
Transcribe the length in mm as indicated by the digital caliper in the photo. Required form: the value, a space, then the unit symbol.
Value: 114.18 mm
